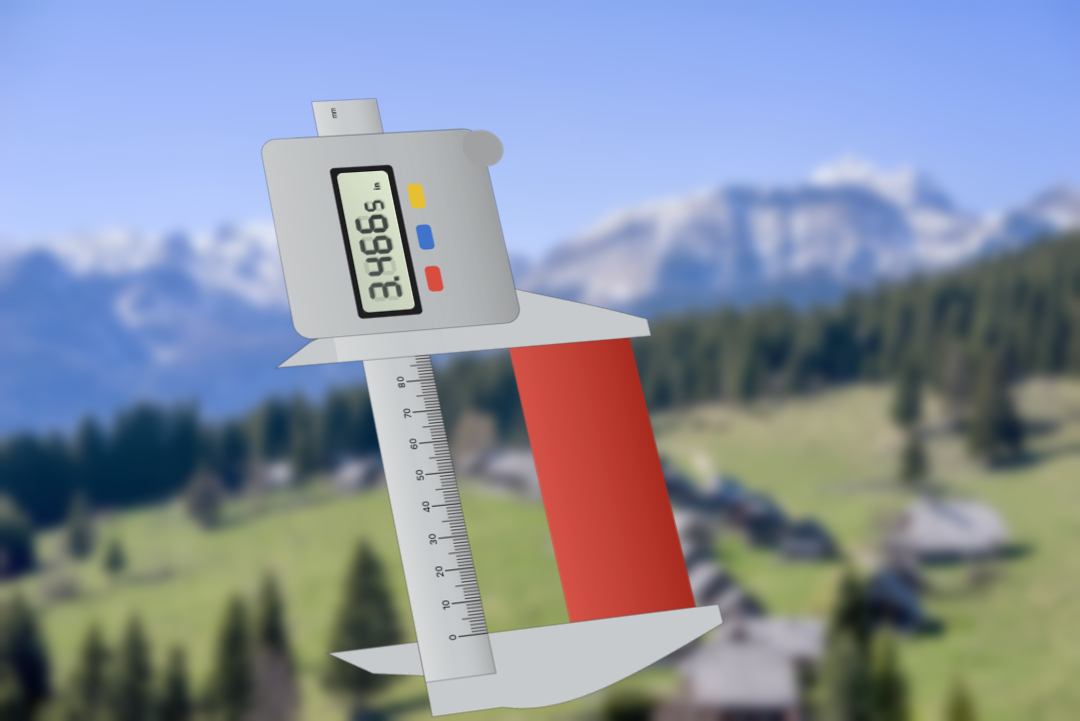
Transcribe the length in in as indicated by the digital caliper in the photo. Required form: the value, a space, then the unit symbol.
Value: 3.4665 in
